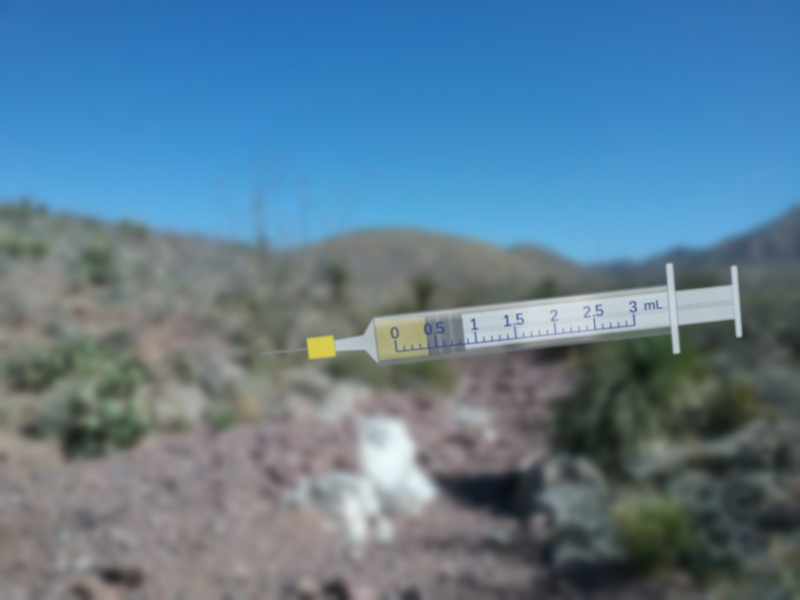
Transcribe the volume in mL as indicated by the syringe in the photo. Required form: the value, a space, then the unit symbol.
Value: 0.4 mL
